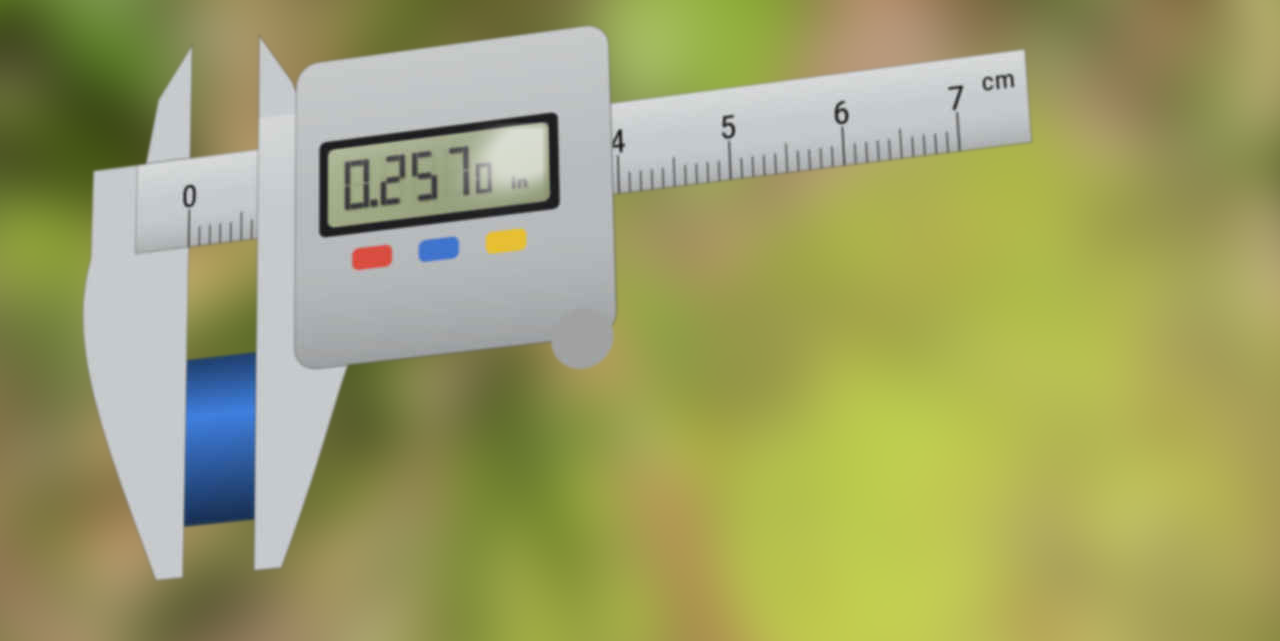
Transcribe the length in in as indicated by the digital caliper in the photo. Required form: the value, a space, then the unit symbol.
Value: 0.2570 in
